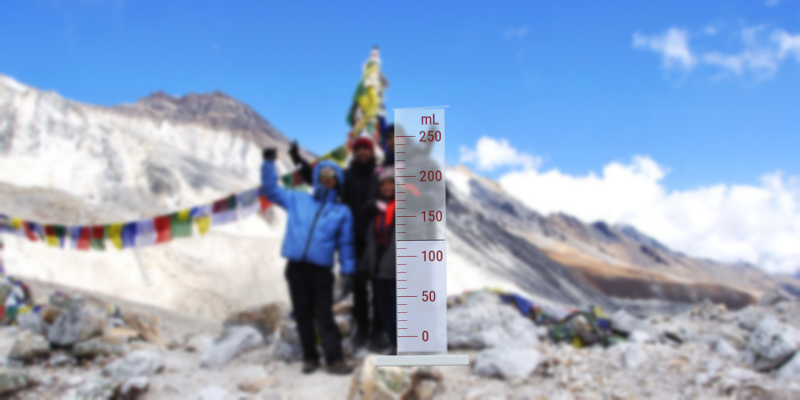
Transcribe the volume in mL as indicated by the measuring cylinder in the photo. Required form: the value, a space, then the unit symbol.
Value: 120 mL
